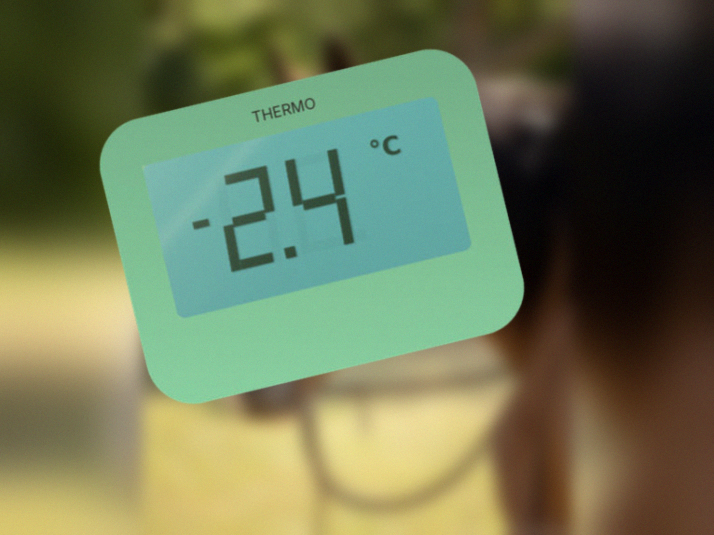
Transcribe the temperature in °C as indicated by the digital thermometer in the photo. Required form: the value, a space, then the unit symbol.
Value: -2.4 °C
